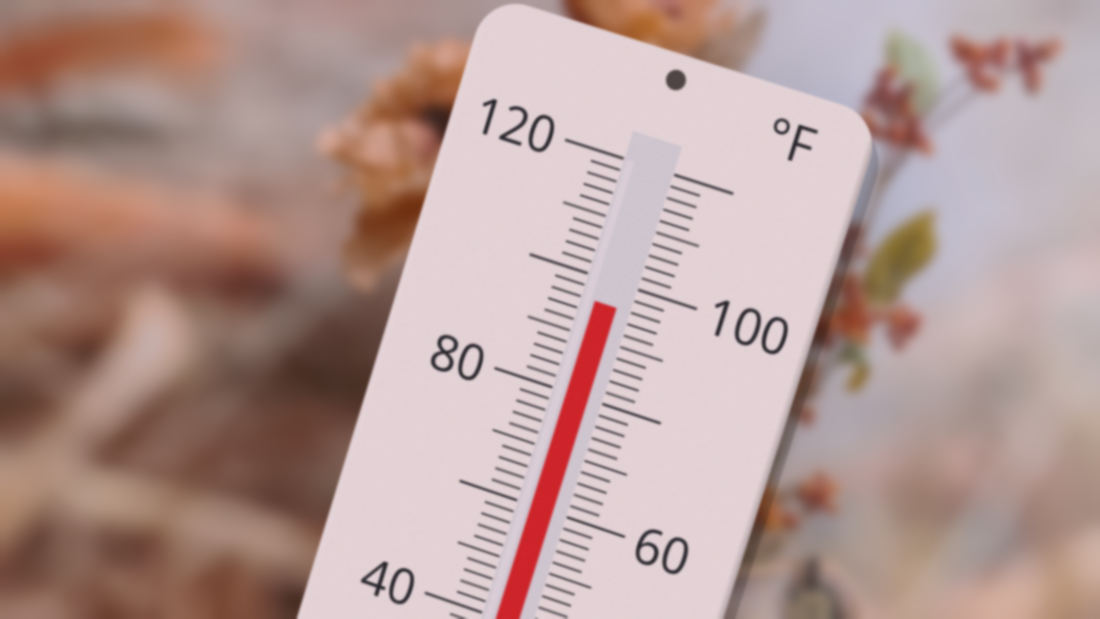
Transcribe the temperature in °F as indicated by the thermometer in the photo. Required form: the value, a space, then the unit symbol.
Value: 96 °F
